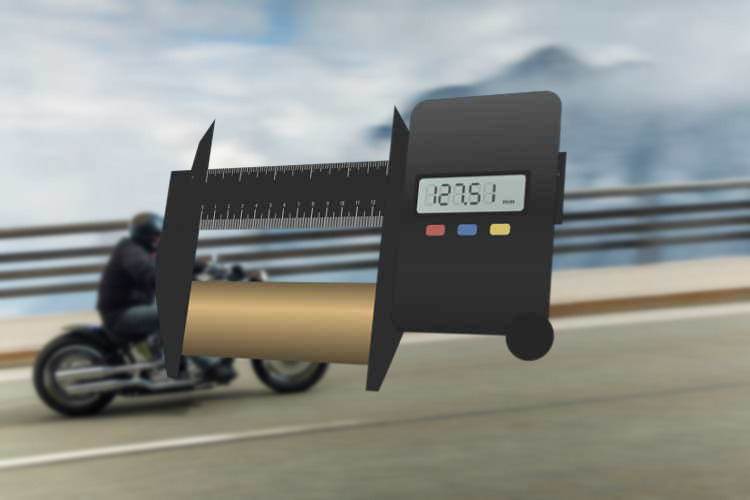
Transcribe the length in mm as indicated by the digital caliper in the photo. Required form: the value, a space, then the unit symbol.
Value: 127.51 mm
